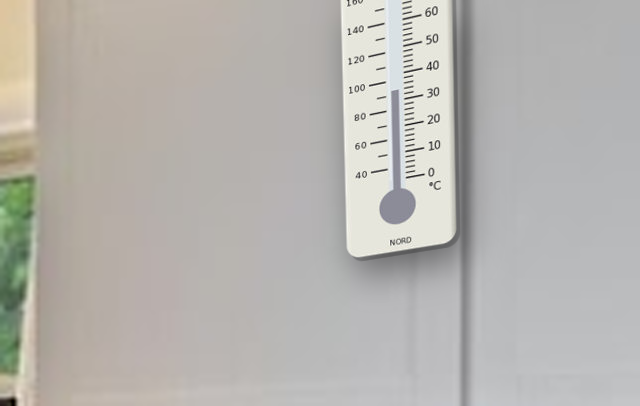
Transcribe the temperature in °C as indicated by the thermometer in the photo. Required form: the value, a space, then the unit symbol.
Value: 34 °C
